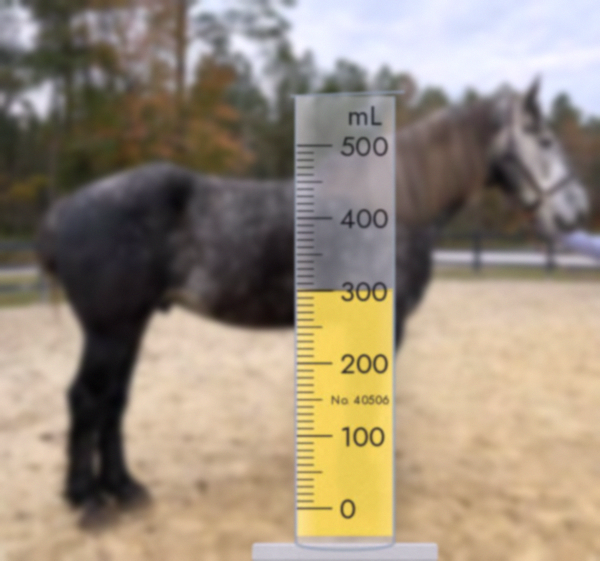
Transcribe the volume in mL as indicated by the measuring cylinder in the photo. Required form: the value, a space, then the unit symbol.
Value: 300 mL
